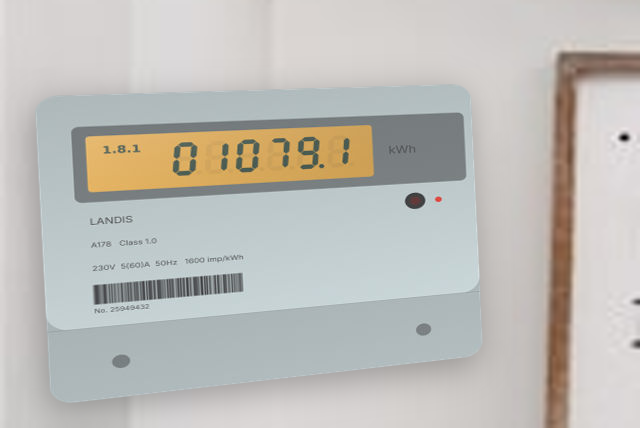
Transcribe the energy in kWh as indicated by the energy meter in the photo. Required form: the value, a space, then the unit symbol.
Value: 1079.1 kWh
